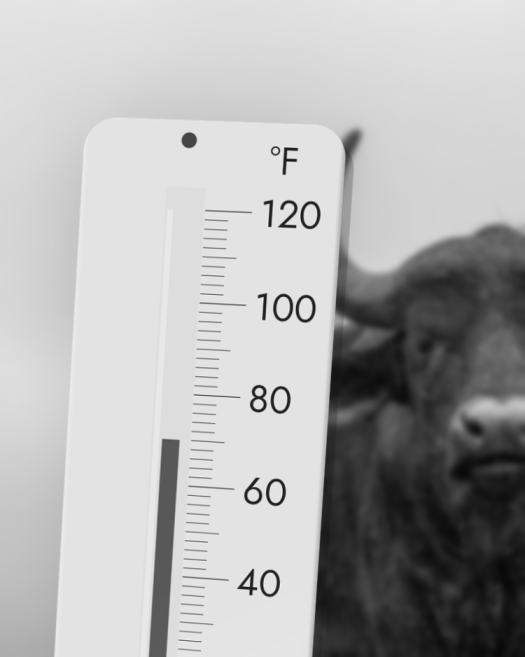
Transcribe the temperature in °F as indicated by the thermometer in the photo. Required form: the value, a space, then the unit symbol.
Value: 70 °F
